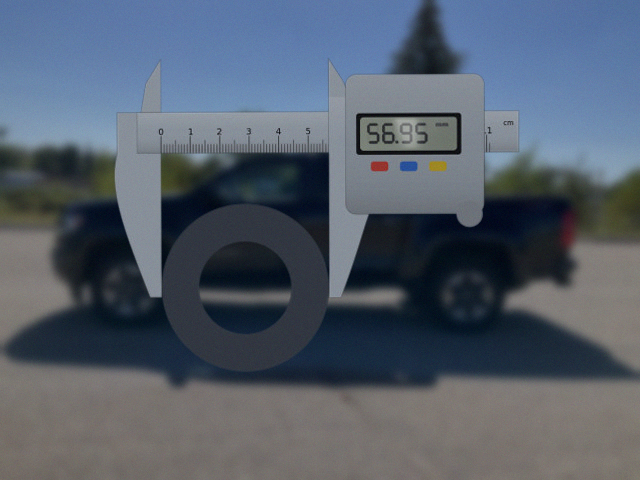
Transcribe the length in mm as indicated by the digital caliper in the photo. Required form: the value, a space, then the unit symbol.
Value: 56.95 mm
